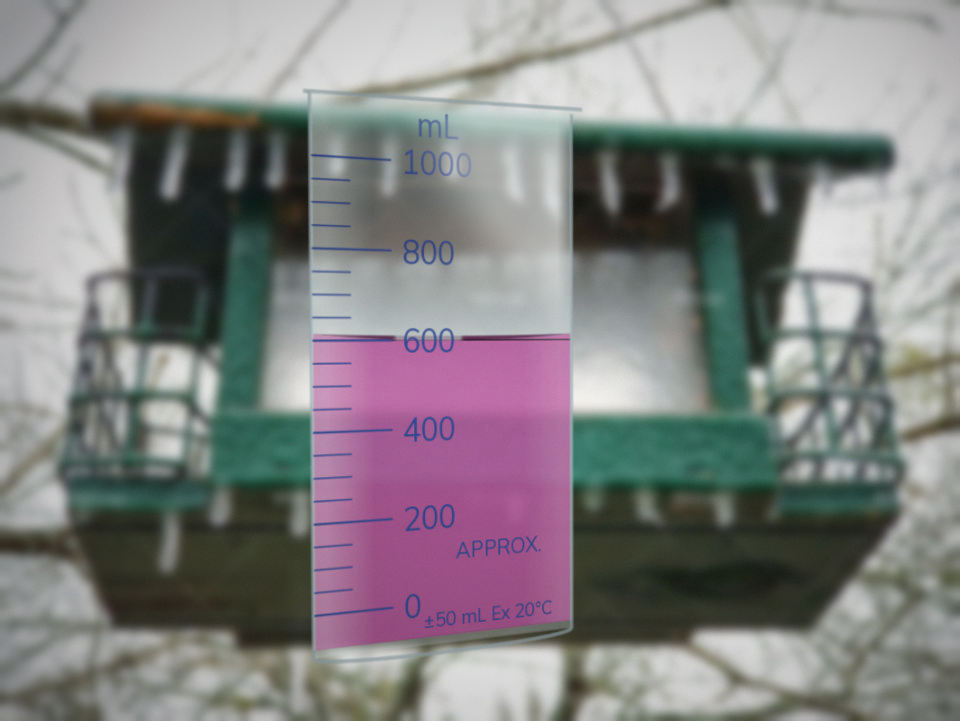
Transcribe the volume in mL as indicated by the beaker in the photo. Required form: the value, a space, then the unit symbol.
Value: 600 mL
